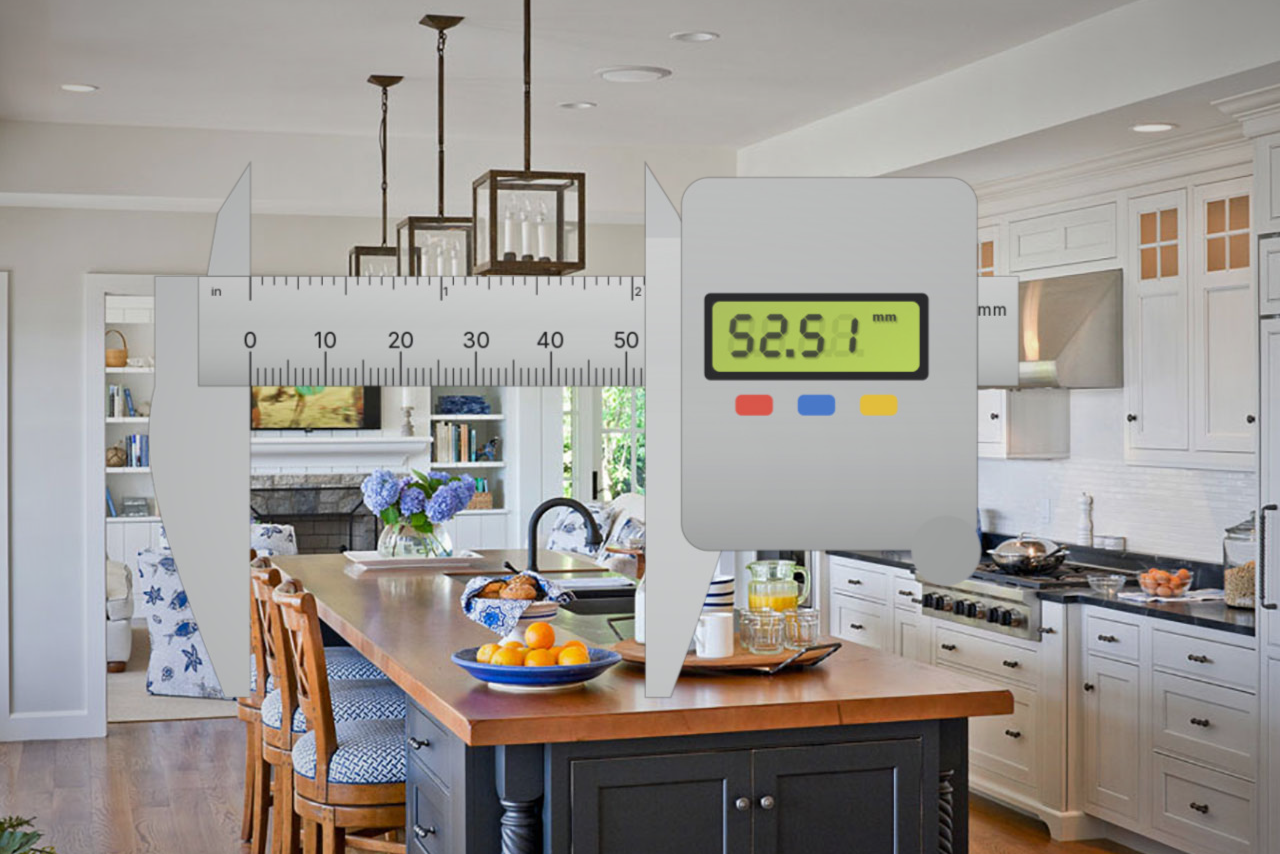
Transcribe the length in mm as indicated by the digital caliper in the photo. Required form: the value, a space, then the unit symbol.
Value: 52.51 mm
